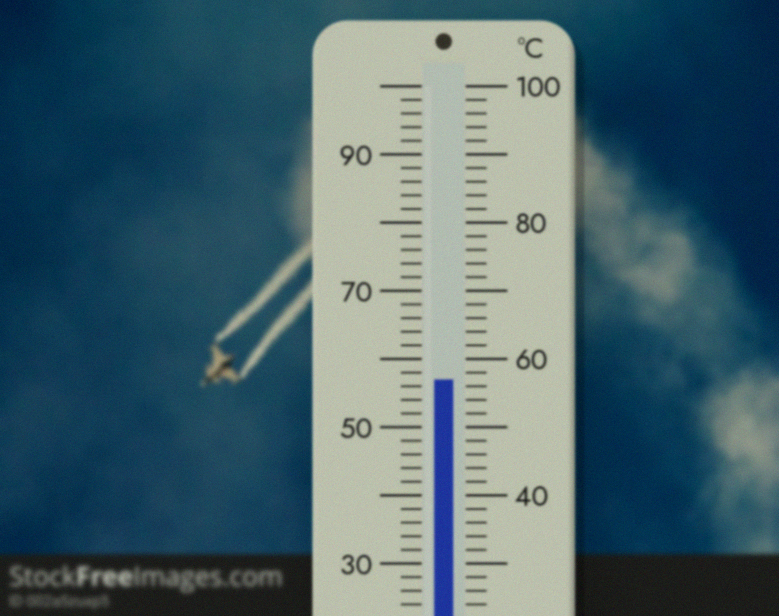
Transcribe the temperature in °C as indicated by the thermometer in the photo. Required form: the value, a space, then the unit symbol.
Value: 57 °C
